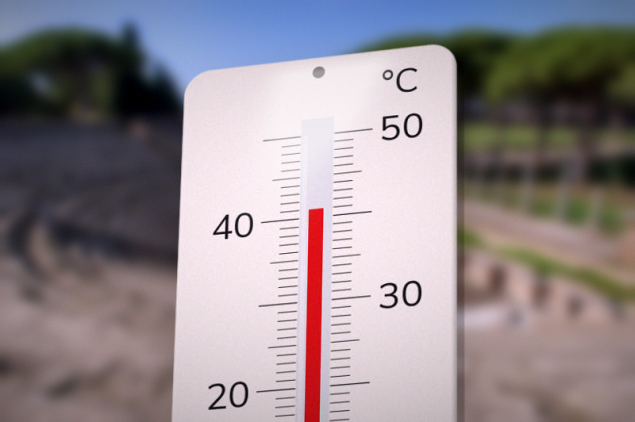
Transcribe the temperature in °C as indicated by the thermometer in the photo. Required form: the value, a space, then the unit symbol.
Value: 41 °C
